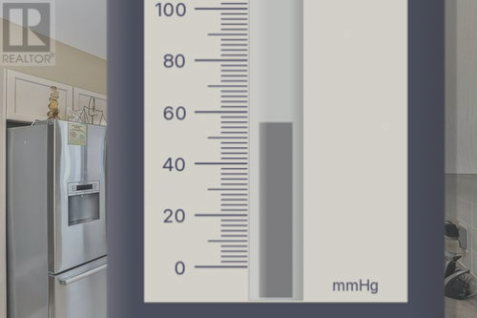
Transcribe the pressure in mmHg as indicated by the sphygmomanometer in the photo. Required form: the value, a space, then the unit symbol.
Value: 56 mmHg
